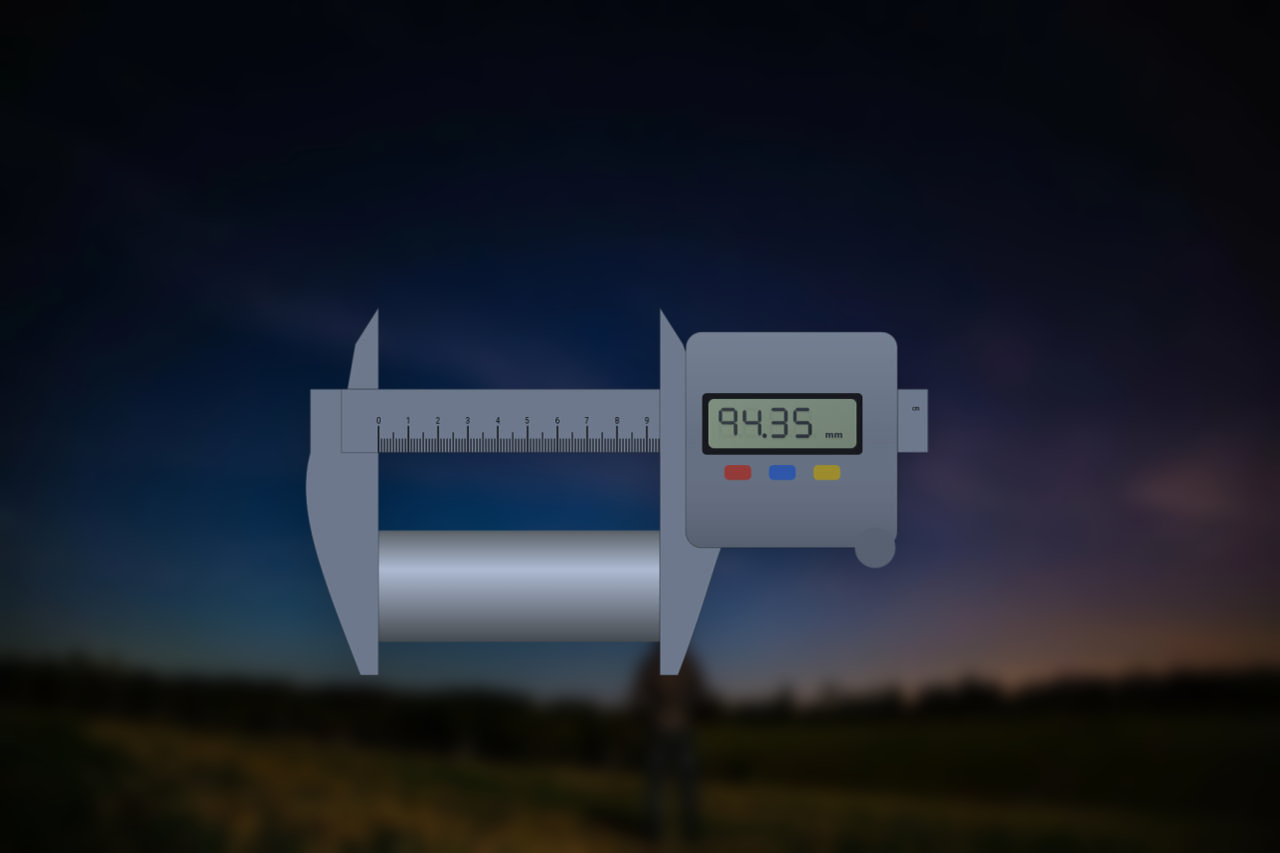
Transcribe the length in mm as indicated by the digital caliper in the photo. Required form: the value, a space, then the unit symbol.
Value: 94.35 mm
